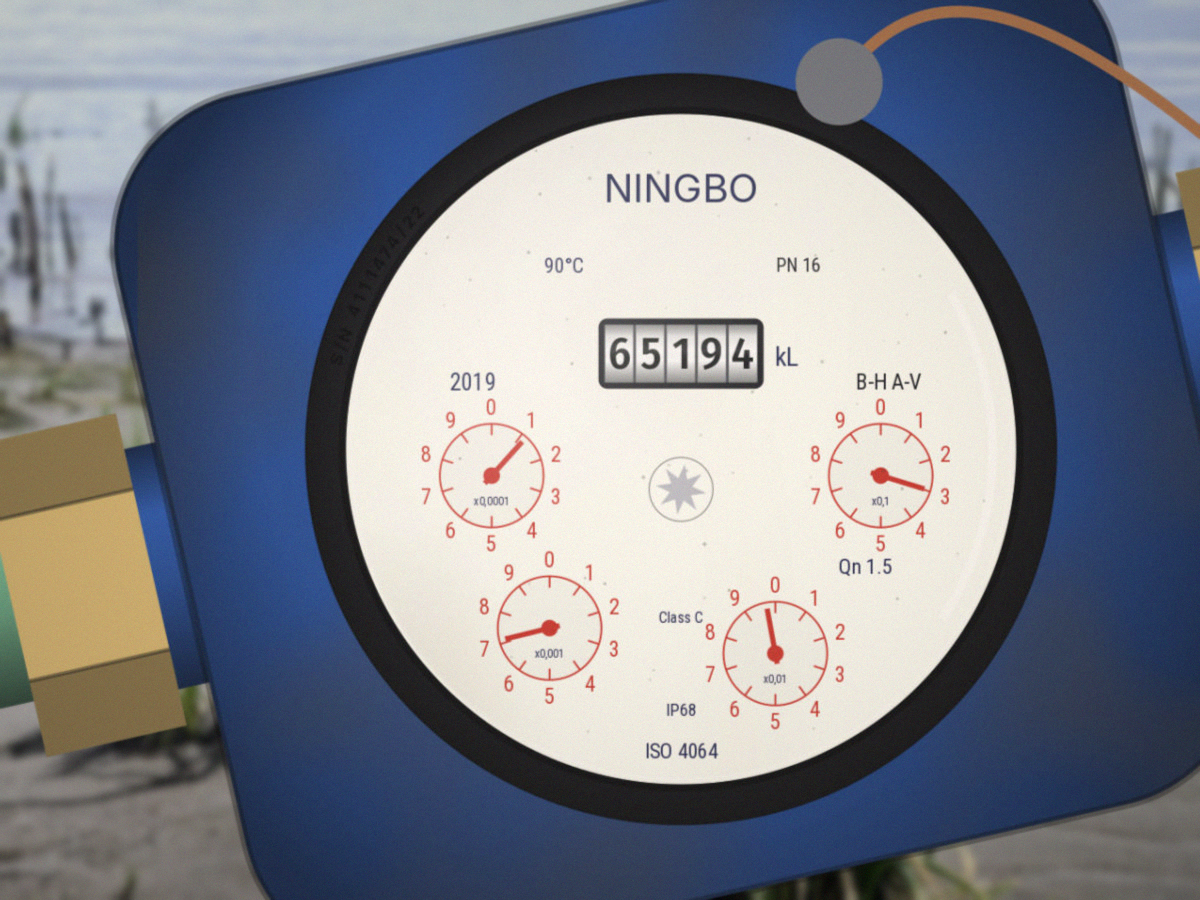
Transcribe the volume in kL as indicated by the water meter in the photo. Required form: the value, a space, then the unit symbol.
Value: 65194.2971 kL
